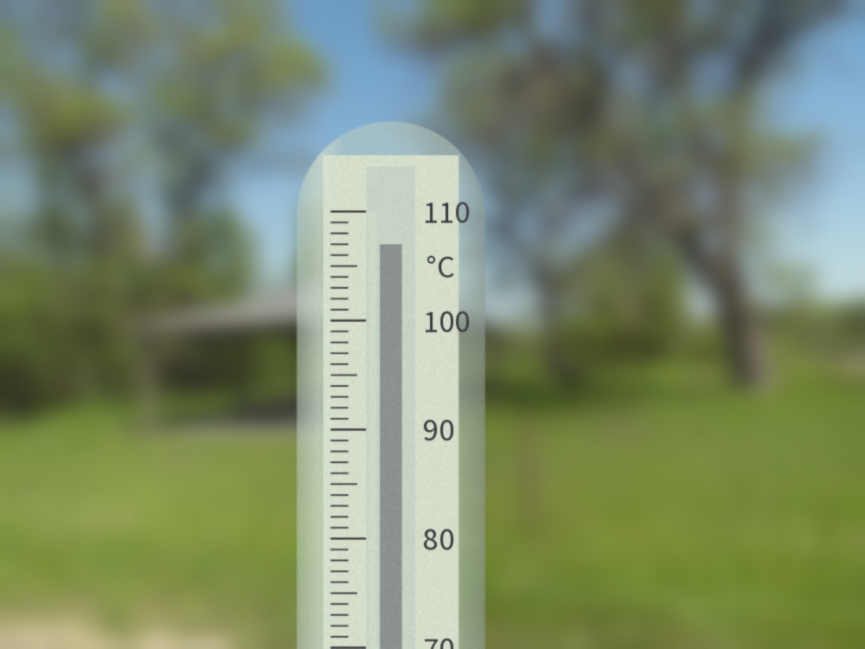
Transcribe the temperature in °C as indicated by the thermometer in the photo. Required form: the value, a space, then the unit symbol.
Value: 107 °C
